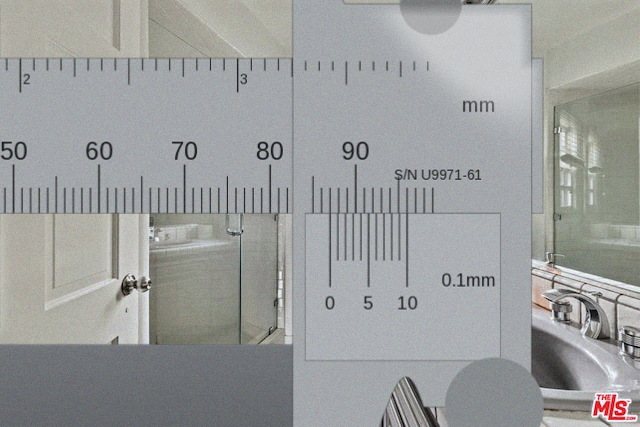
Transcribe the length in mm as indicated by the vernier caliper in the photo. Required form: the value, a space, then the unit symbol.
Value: 87.0 mm
